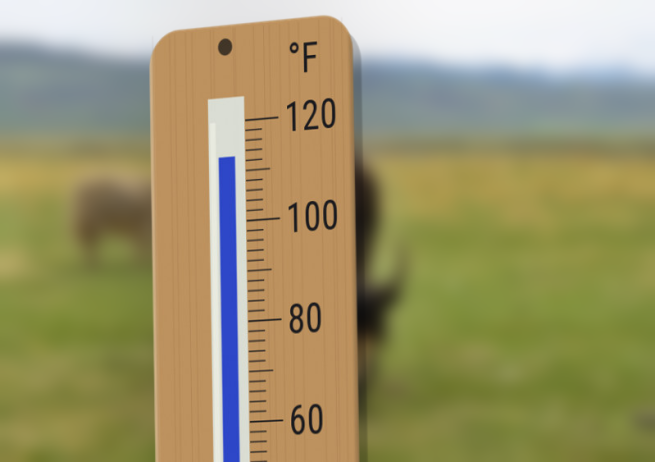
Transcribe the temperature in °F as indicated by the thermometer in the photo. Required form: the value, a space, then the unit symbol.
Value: 113 °F
